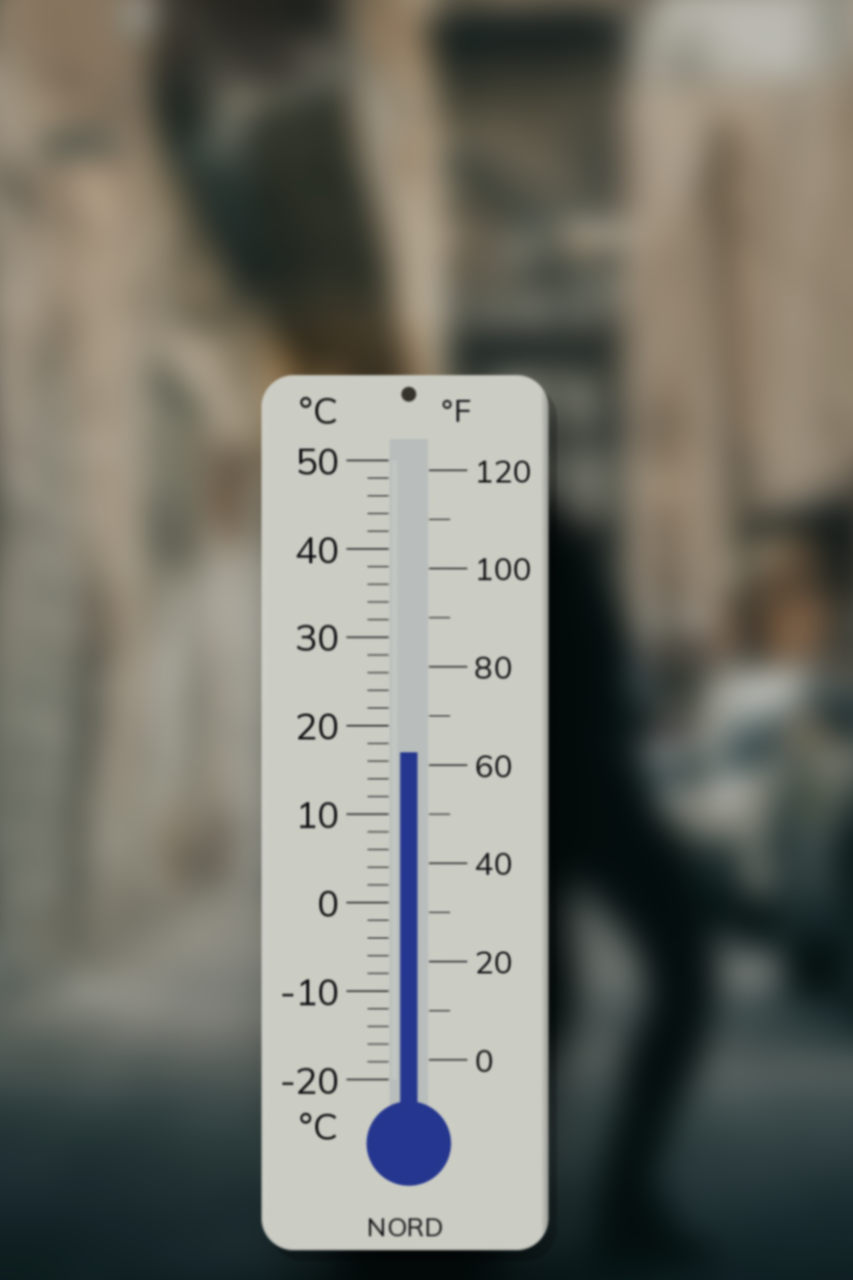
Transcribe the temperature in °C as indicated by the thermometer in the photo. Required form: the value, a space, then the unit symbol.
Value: 17 °C
